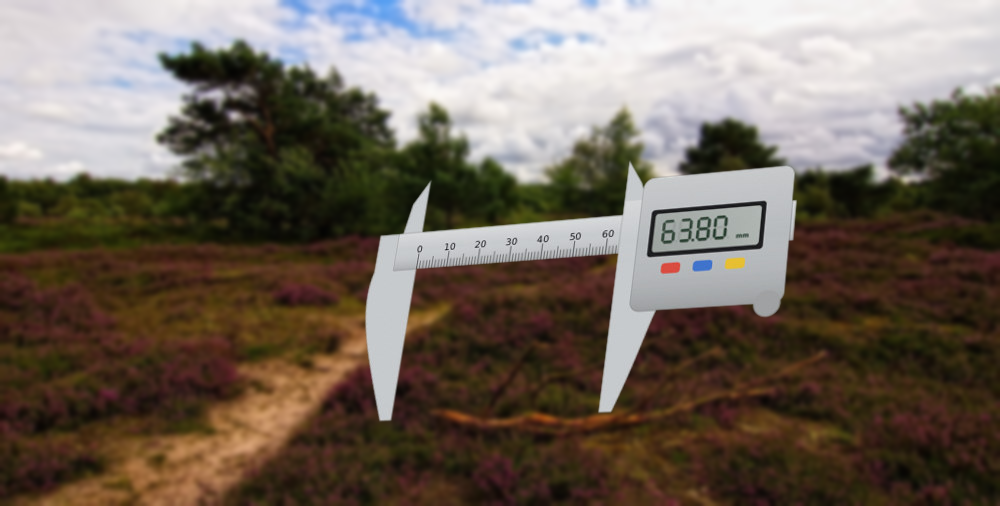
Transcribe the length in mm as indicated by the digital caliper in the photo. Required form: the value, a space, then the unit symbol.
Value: 63.80 mm
